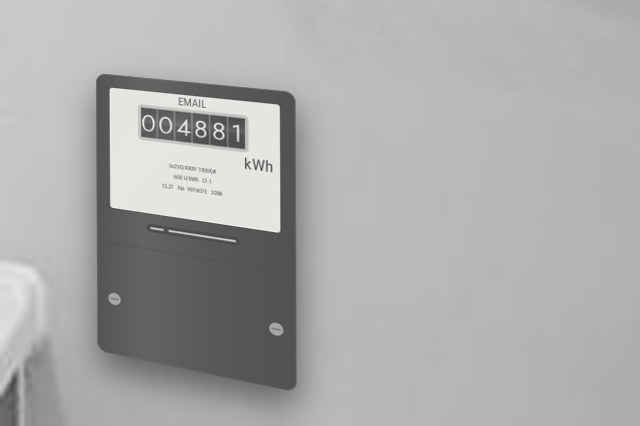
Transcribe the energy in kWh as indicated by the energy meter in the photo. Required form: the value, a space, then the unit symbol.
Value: 4881 kWh
